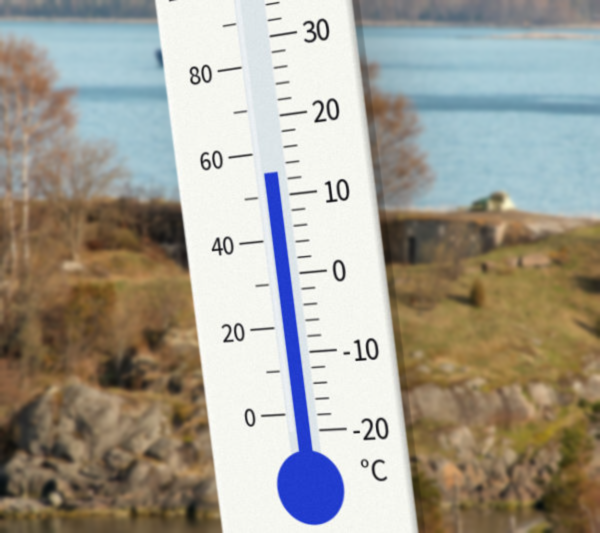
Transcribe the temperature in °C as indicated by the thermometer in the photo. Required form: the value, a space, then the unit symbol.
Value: 13 °C
